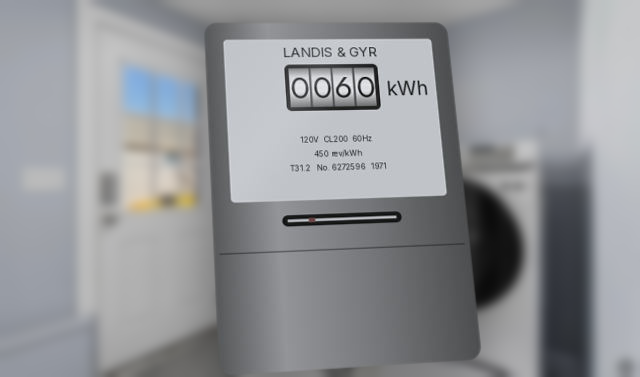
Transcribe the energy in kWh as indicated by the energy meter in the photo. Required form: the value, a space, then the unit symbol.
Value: 60 kWh
